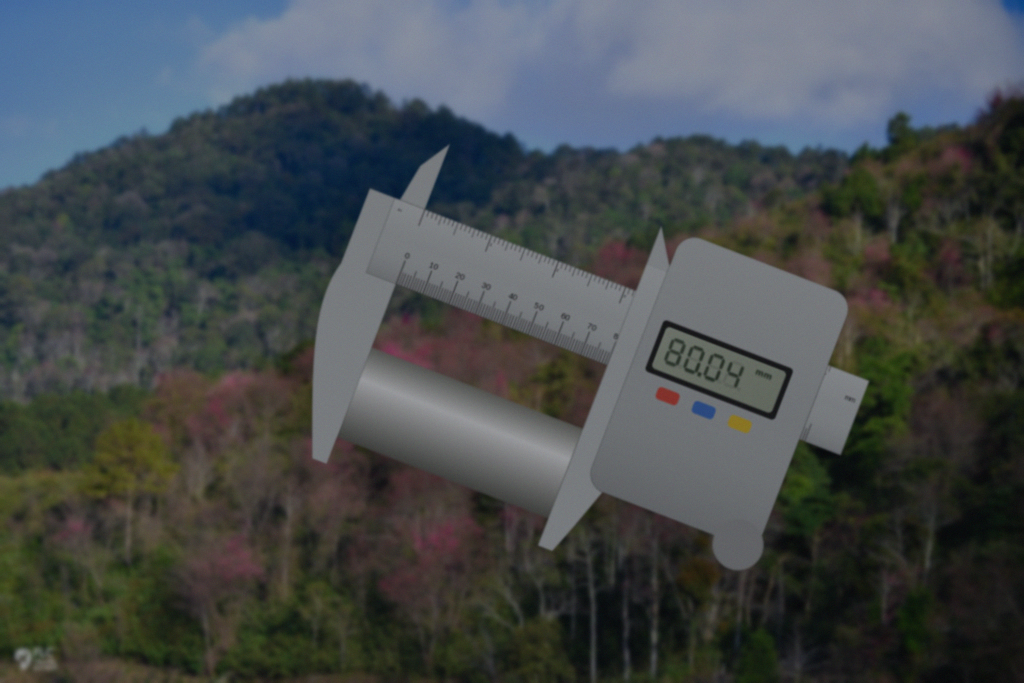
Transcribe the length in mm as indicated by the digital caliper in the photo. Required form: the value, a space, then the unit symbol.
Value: 80.04 mm
